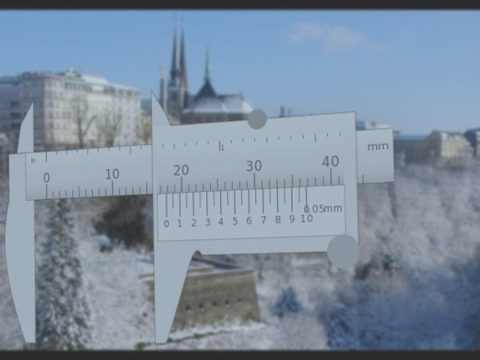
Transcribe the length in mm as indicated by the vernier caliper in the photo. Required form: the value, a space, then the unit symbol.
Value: 17.8 mm
